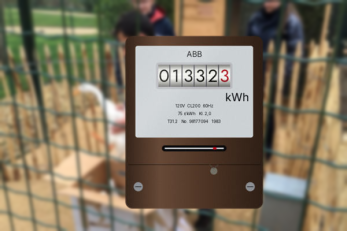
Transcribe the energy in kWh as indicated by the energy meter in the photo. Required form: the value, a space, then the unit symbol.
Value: 1332.3 kWh
